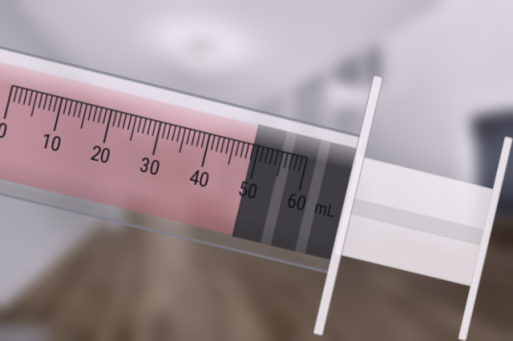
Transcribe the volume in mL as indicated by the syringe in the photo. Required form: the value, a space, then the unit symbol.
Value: 49 mL
